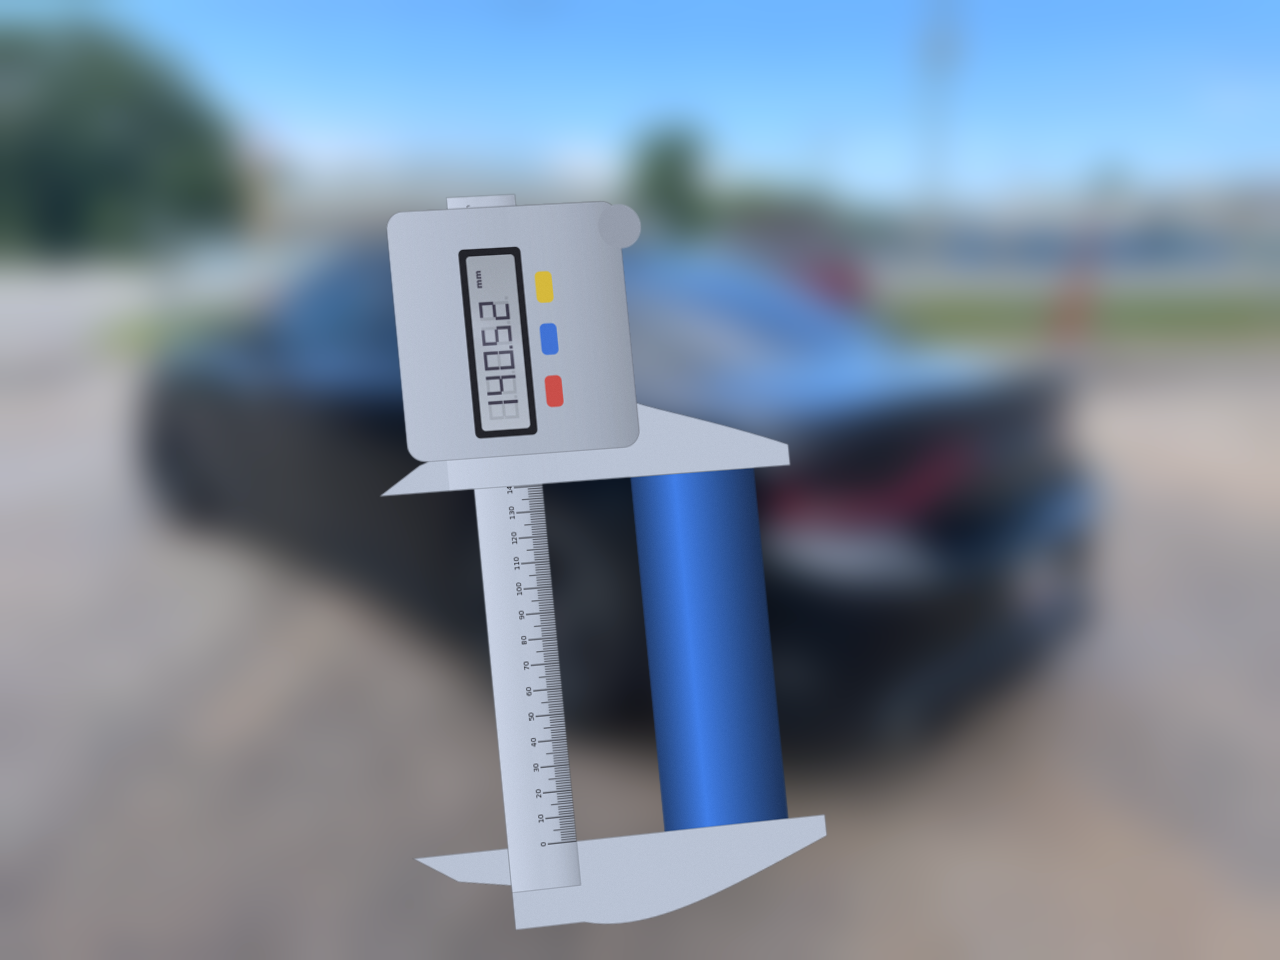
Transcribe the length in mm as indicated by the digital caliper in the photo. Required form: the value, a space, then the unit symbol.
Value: 140.52 mm
